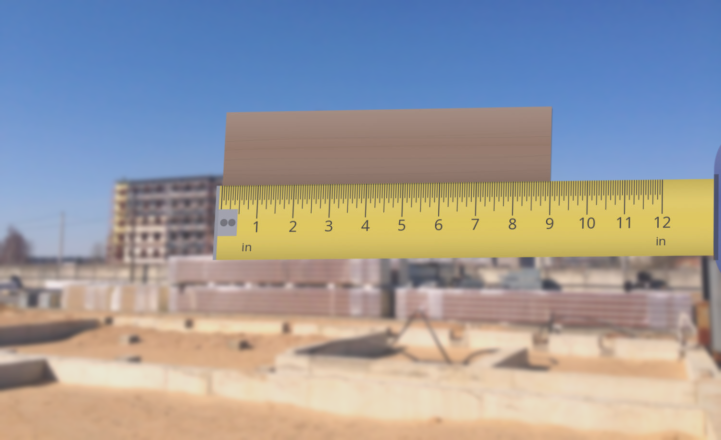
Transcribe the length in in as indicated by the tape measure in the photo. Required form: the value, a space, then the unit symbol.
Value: 9 in
